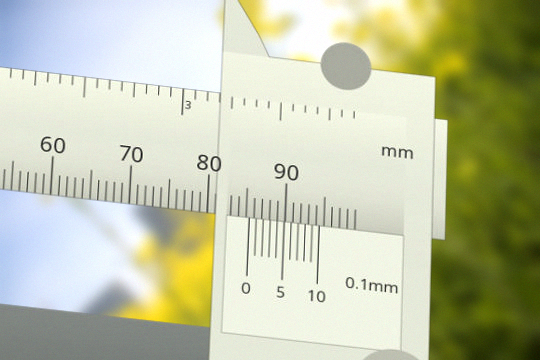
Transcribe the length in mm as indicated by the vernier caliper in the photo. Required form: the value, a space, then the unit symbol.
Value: 85.4 mm
